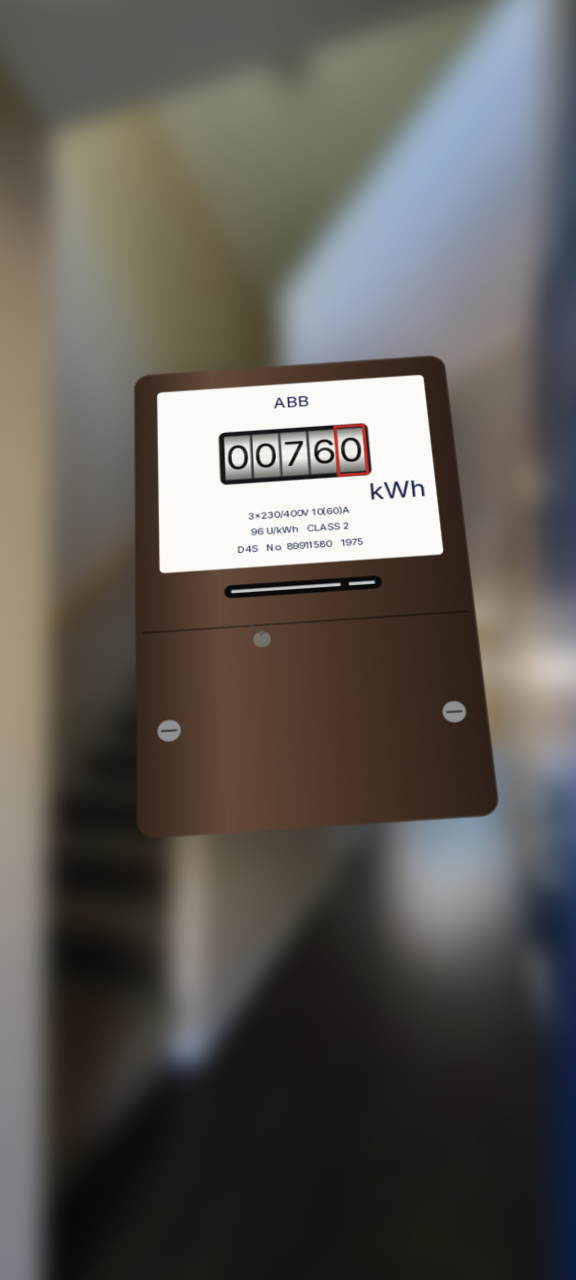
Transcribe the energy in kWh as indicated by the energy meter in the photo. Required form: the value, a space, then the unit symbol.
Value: 76.0 kWh
